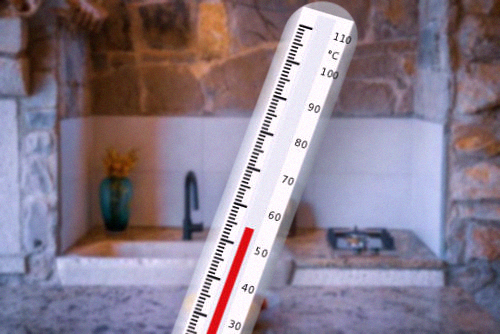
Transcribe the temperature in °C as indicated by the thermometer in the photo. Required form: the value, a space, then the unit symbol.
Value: 55 °C
